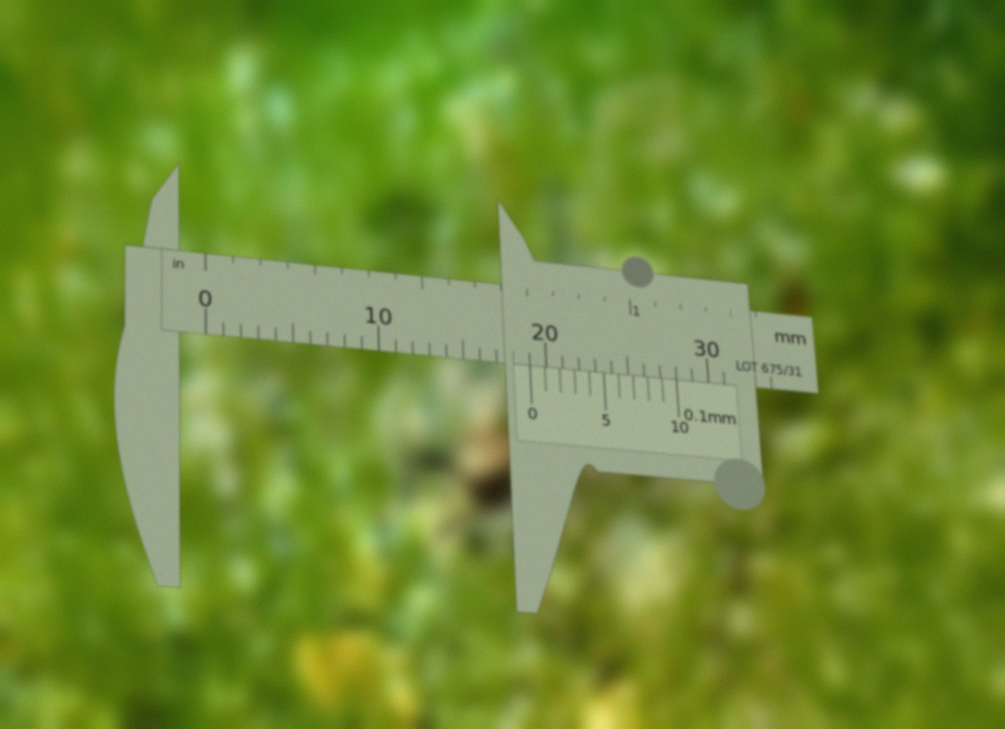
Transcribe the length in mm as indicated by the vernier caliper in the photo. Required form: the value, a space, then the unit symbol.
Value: 19.0 mm
